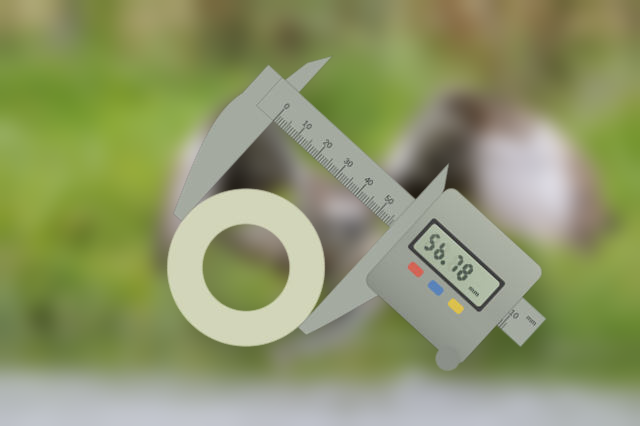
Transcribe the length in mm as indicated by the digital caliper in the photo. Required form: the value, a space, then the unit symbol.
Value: 56.78 mm
